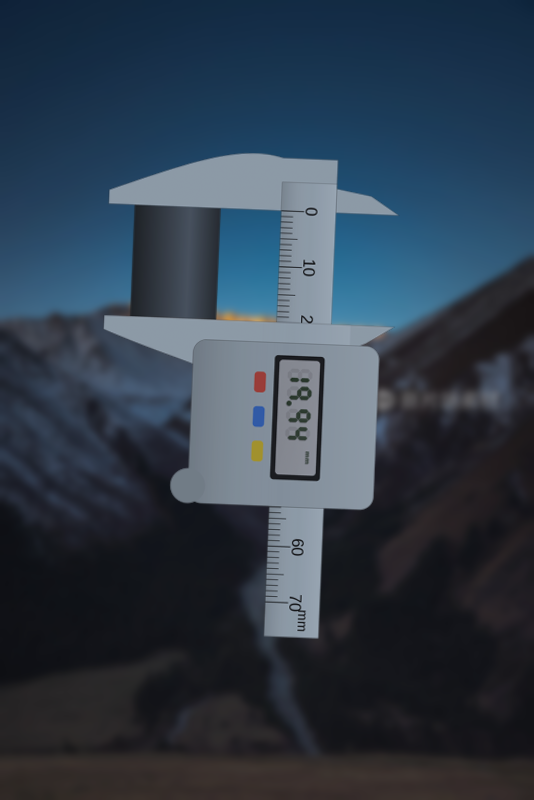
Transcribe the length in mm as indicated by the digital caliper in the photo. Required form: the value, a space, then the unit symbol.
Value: 19.94 mm
